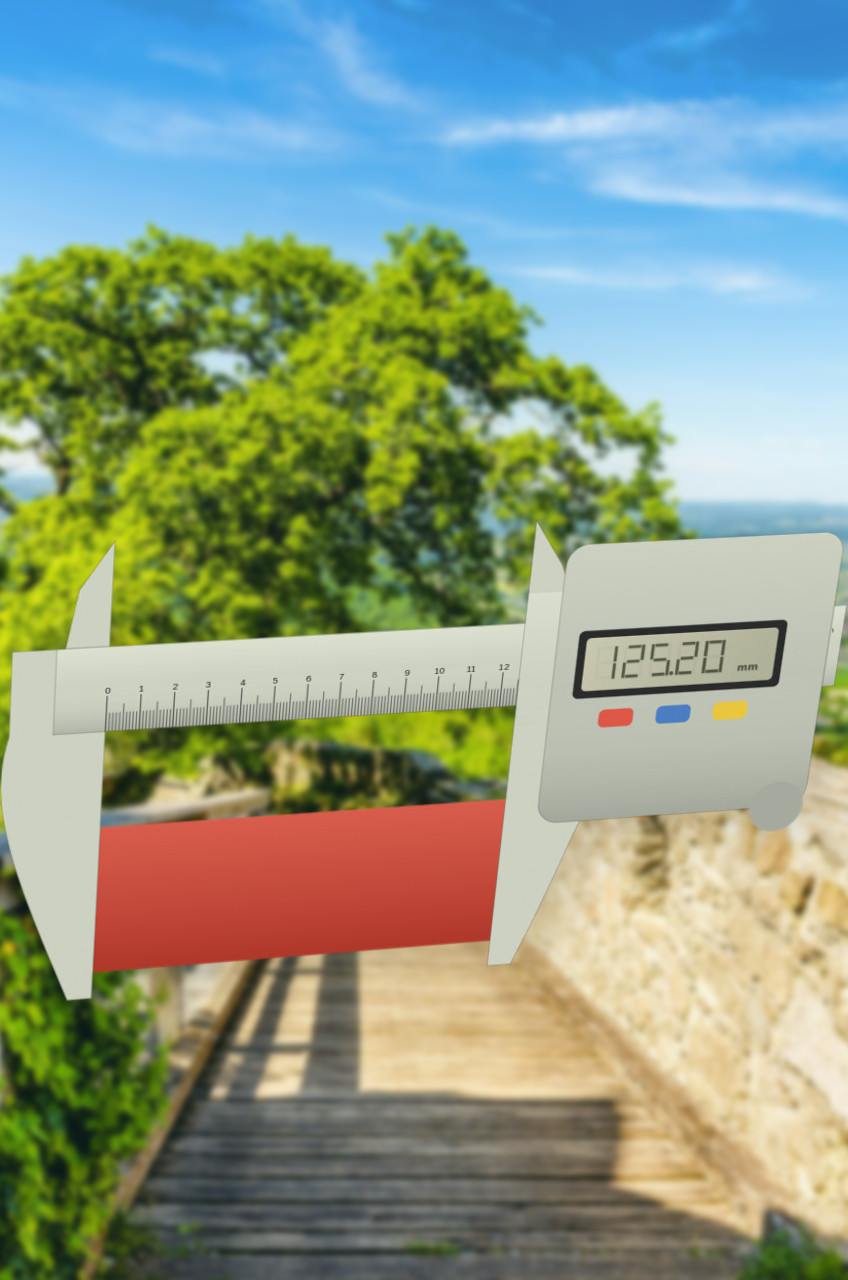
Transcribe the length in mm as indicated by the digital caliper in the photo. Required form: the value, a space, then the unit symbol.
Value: 125.20 mm
